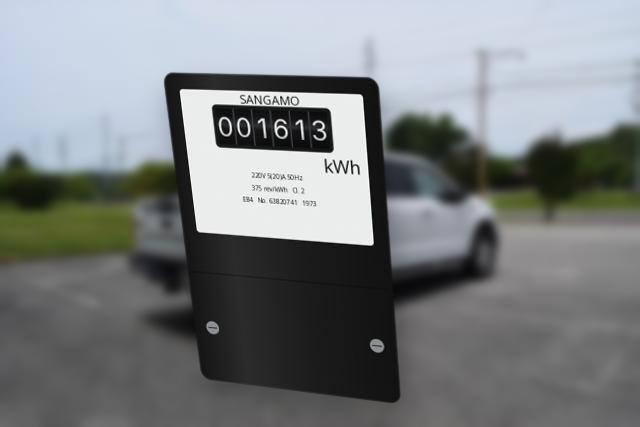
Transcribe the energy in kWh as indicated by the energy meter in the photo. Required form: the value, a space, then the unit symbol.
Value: 1613 kWh
